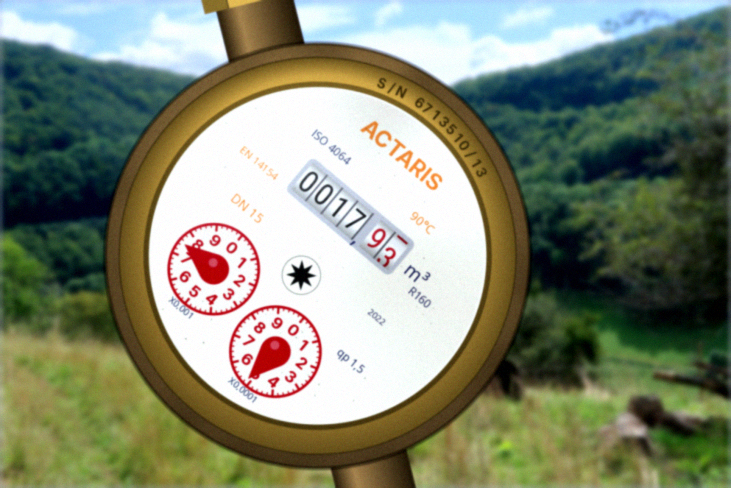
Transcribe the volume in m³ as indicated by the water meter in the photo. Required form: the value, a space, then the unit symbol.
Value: 17.9275 m³
